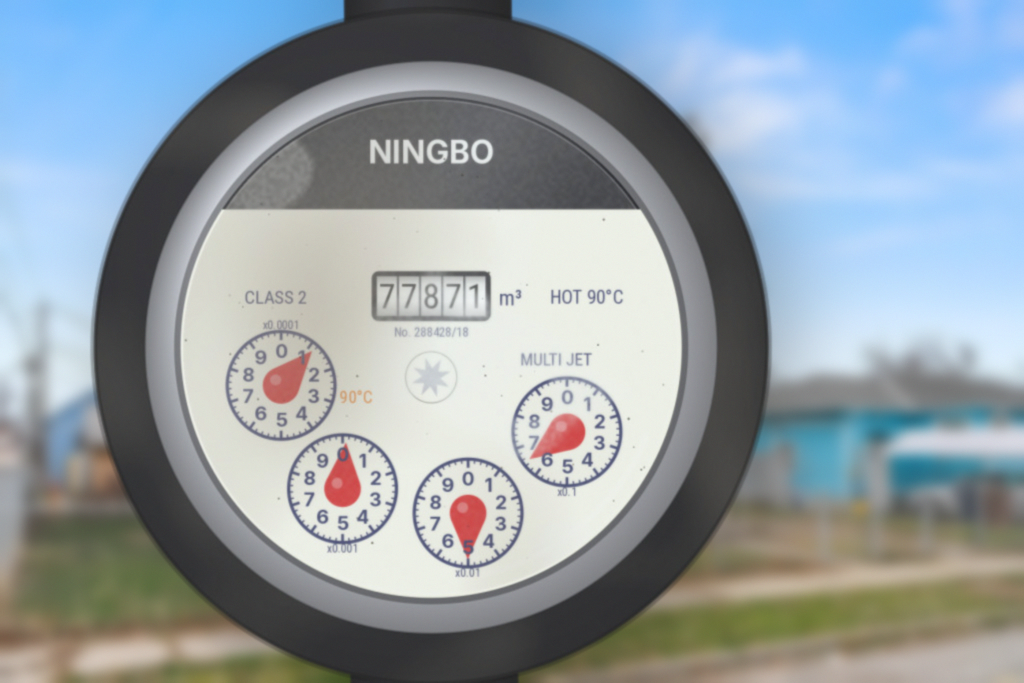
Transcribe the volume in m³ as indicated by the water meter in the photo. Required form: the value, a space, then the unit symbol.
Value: 77871.6501 m³
